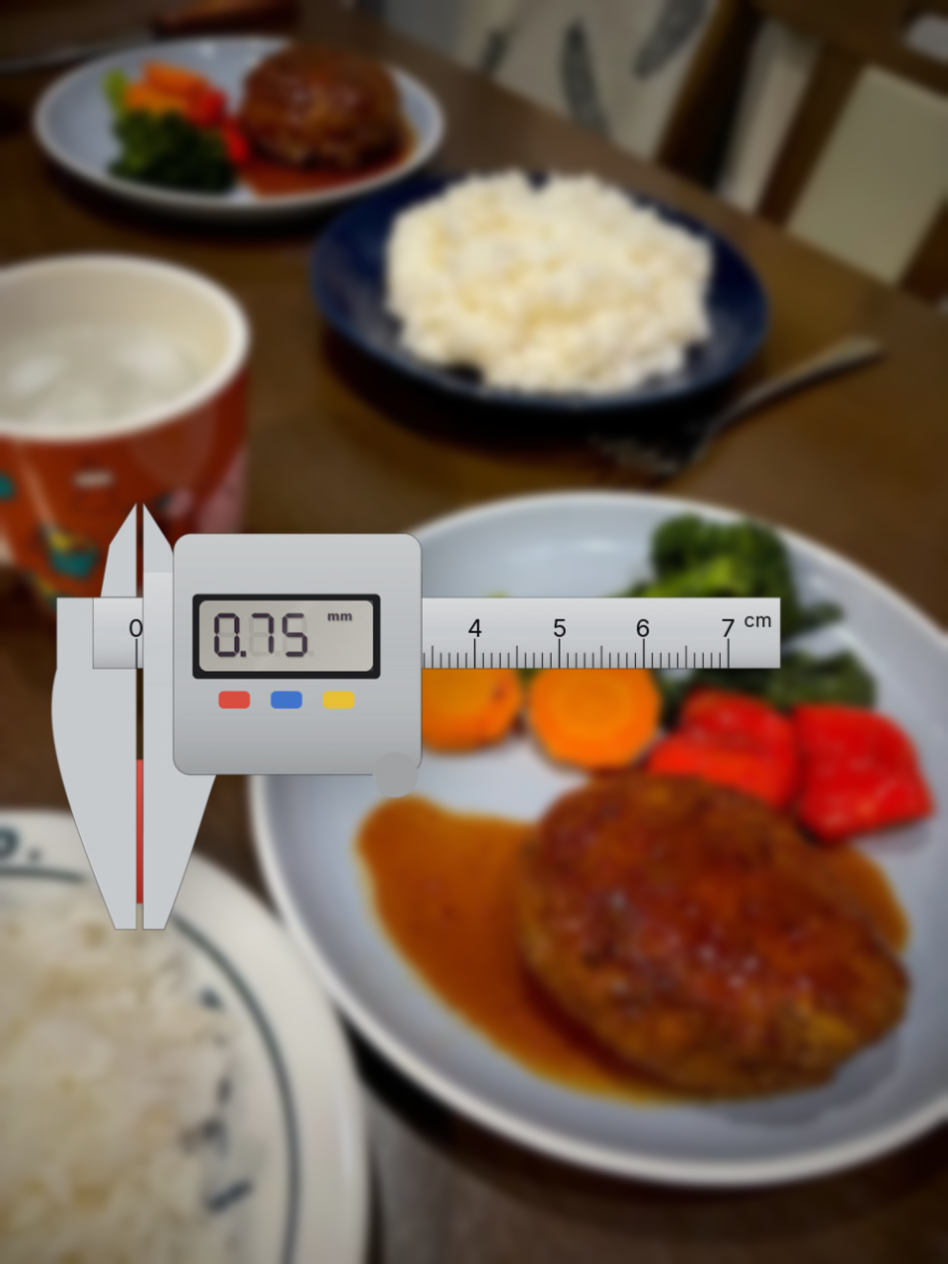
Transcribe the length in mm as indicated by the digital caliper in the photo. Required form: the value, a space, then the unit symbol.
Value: 0.75 mm
